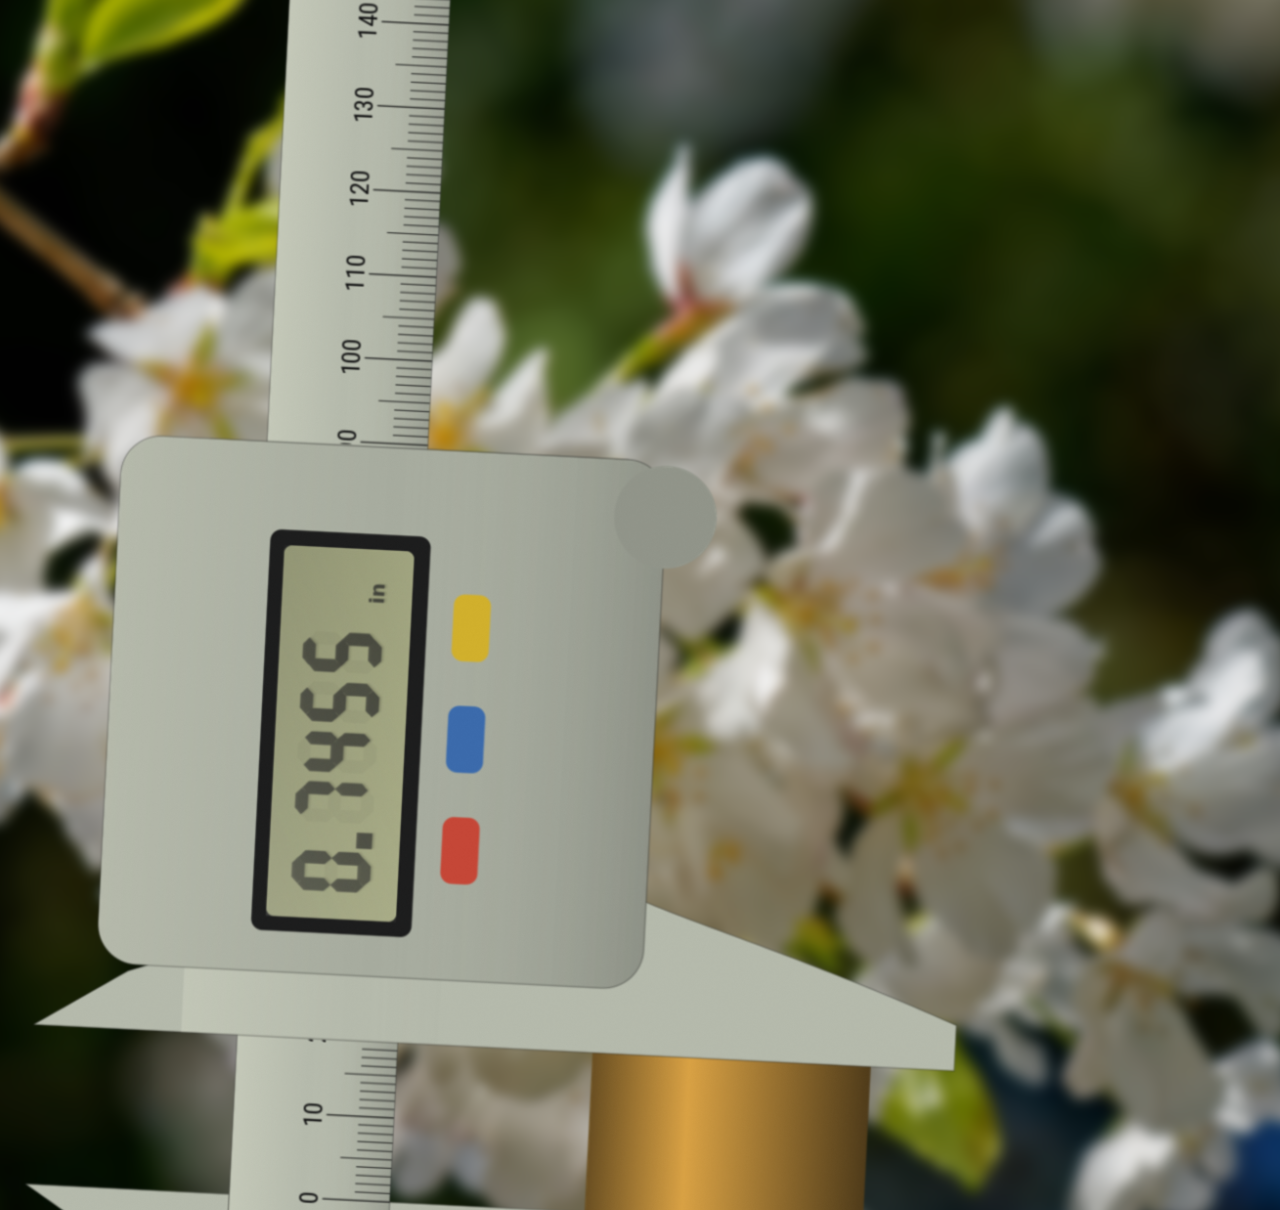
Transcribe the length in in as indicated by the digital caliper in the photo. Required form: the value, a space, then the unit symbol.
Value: 0.7455 in
